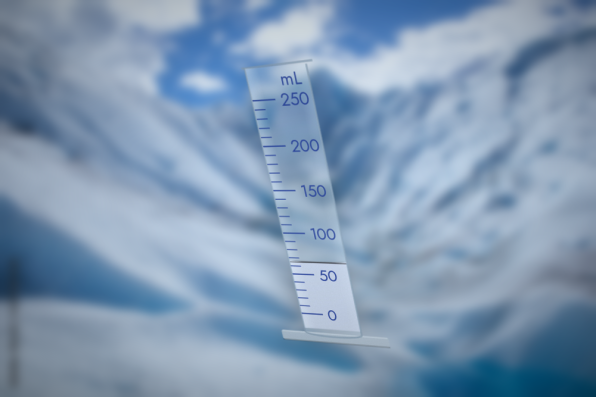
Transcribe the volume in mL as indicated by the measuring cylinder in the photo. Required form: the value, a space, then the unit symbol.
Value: 65 mL
